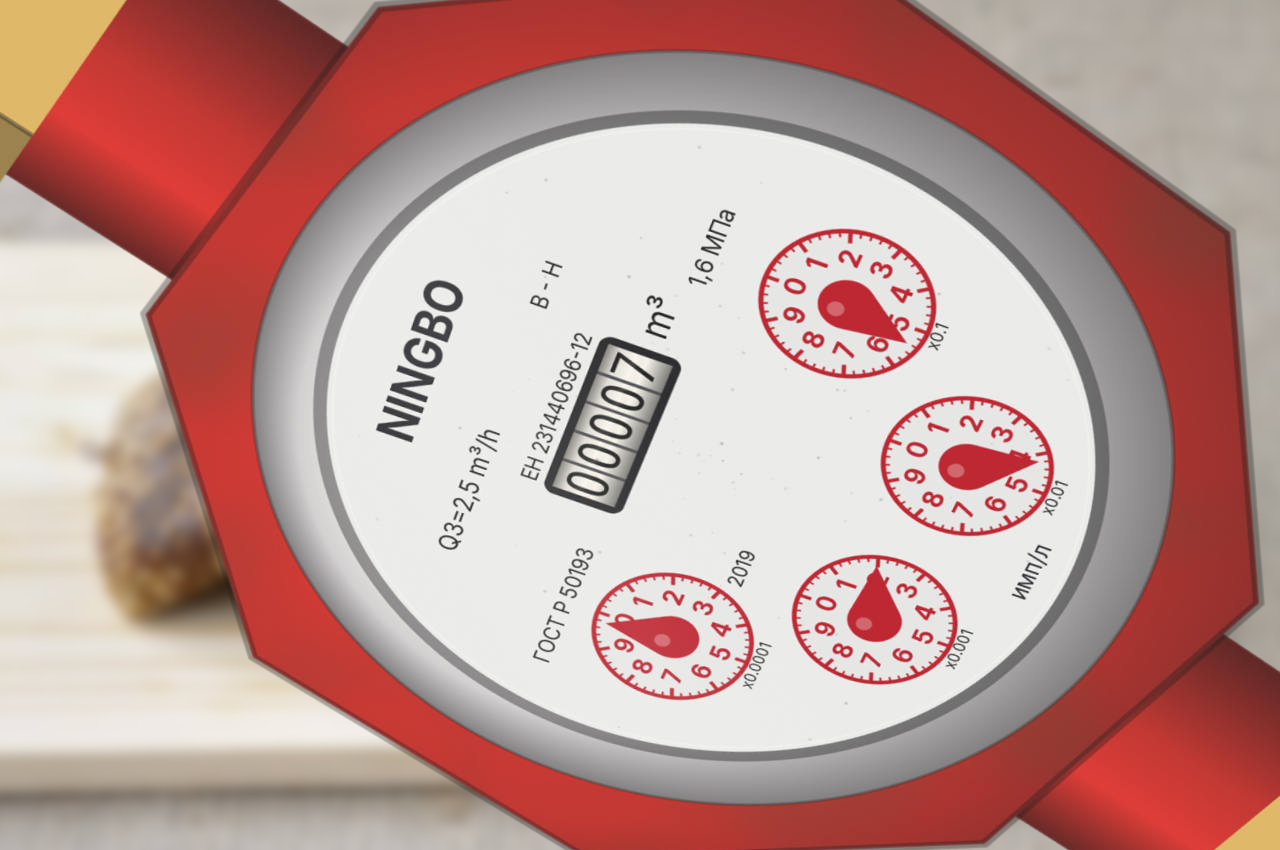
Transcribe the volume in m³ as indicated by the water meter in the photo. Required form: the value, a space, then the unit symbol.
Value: 7.5419 m³
